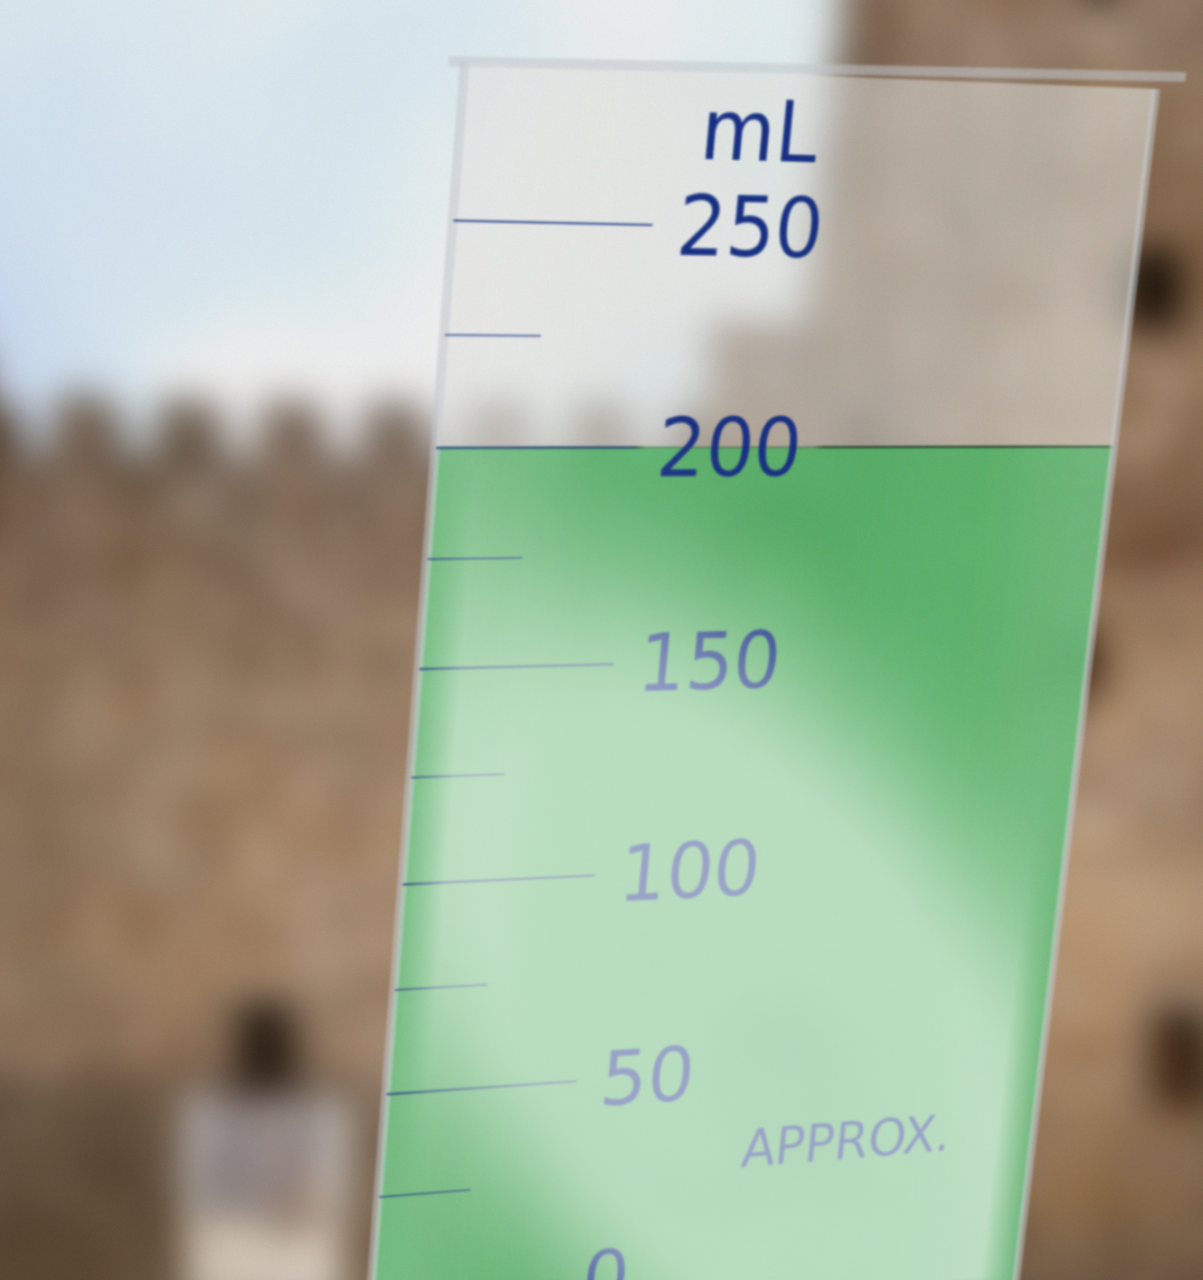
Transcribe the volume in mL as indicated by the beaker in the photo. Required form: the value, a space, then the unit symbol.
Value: 200 mL
